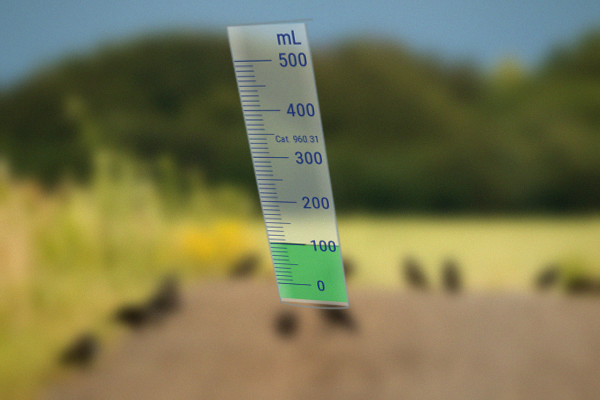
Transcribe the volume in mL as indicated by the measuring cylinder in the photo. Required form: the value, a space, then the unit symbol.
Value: 100 mL
